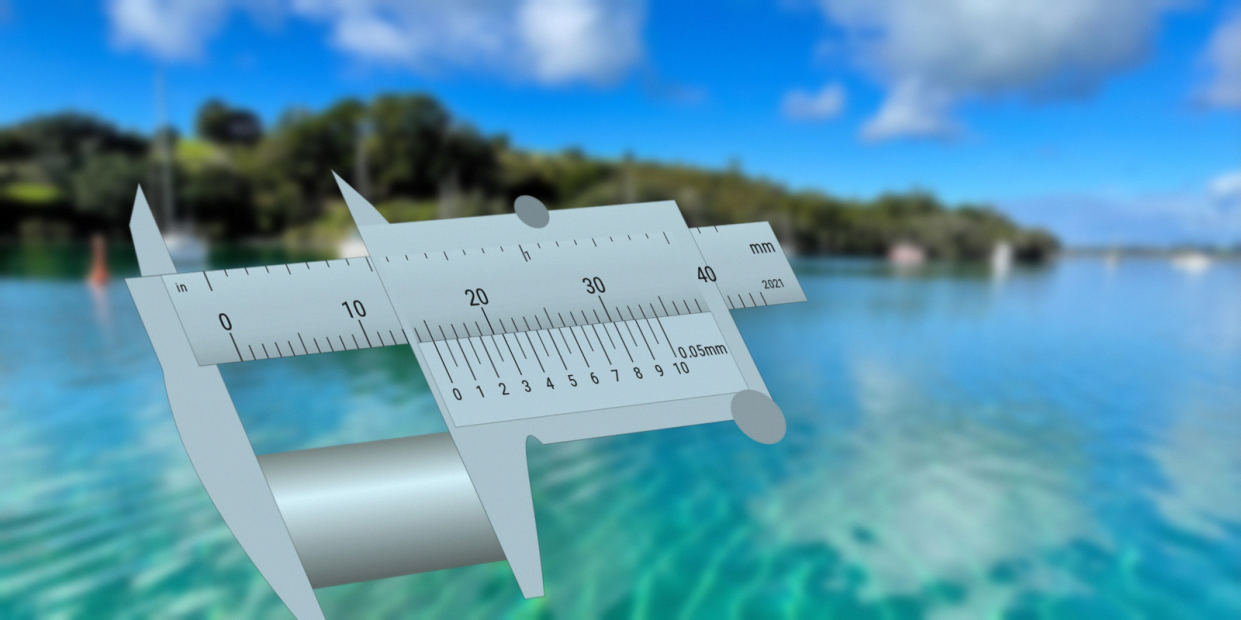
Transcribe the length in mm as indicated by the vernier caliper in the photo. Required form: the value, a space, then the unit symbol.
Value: 15.0 mm
